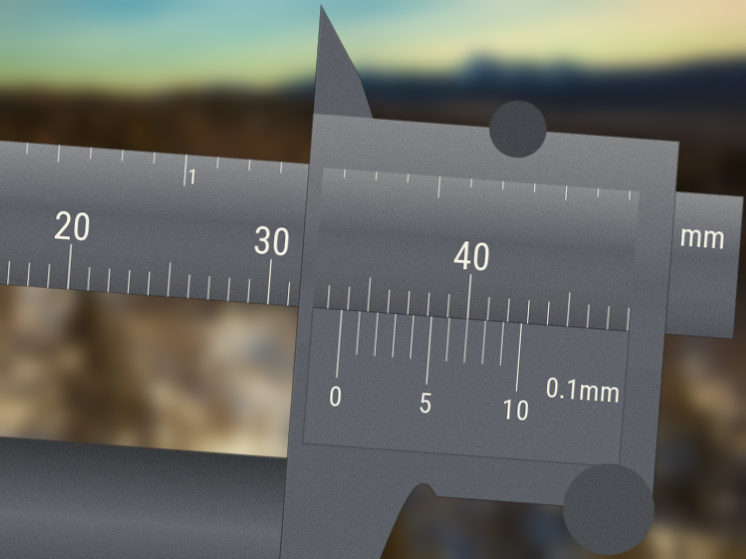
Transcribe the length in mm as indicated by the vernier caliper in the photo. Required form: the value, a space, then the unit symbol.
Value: 33.7 mm
